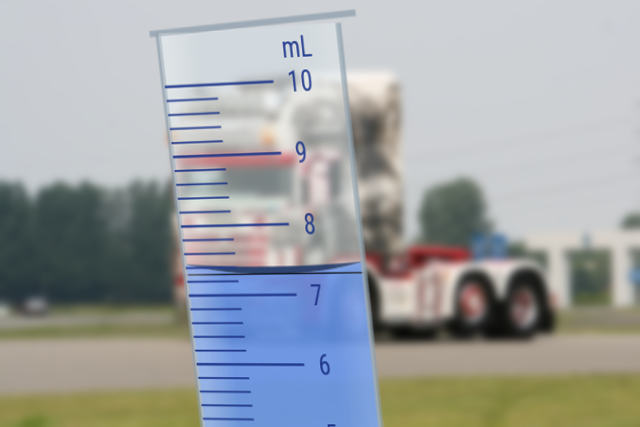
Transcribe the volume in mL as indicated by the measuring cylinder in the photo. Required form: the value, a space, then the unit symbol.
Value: 7.3 mL
